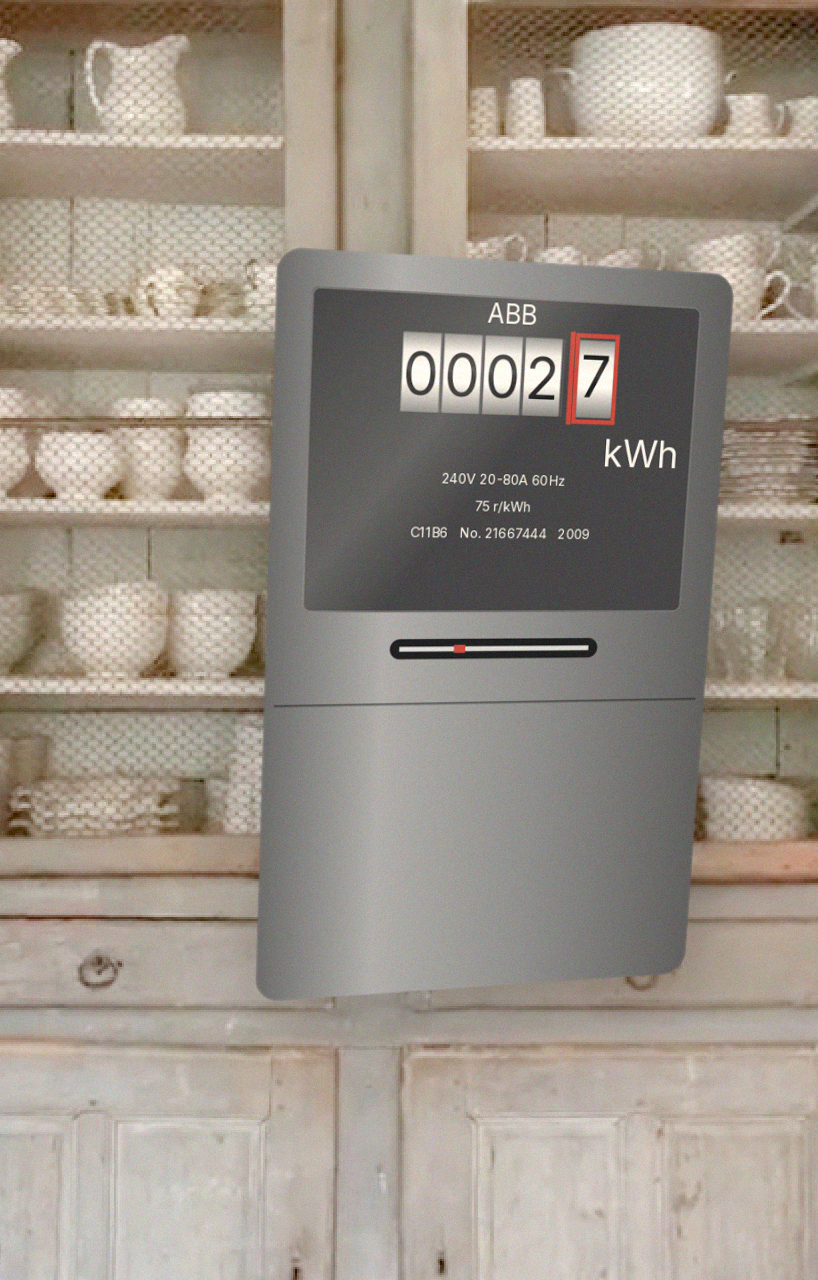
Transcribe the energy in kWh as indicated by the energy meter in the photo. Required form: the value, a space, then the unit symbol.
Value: 2.7 kWh
